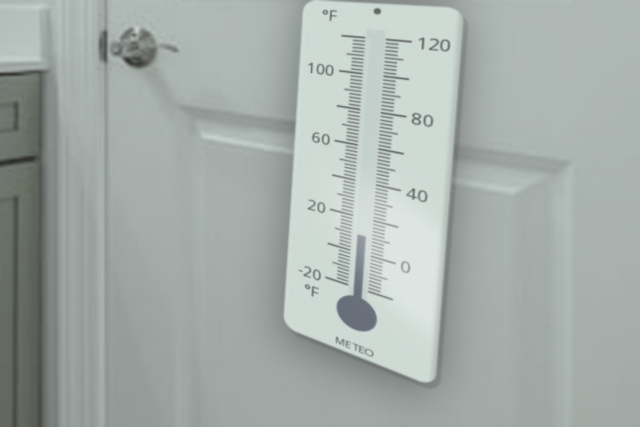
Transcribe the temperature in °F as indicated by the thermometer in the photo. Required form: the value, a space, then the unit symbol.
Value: 10 °F
